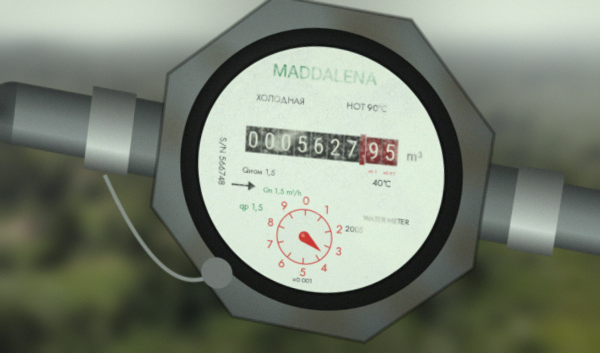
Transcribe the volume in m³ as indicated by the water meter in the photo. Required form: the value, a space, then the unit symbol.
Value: 5627.953 m³
